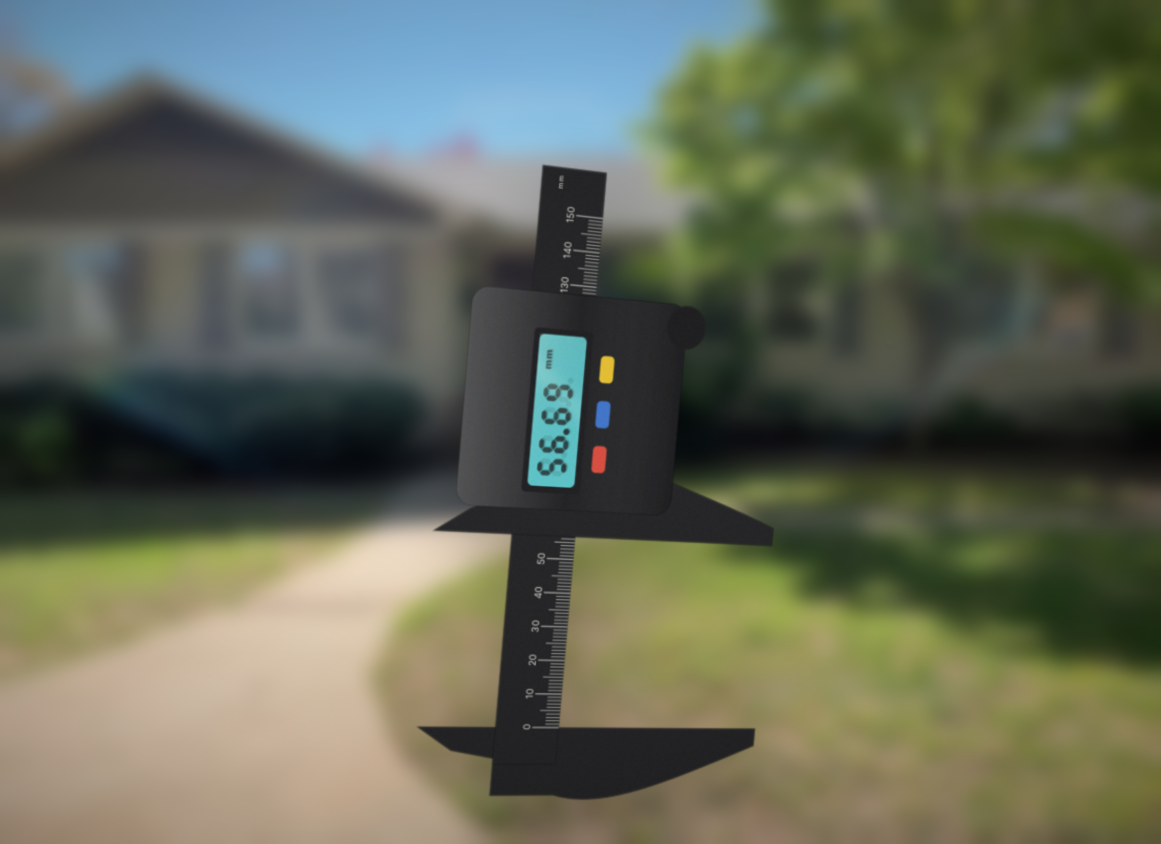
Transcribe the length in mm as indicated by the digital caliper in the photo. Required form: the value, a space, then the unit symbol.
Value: 56.69 mm
